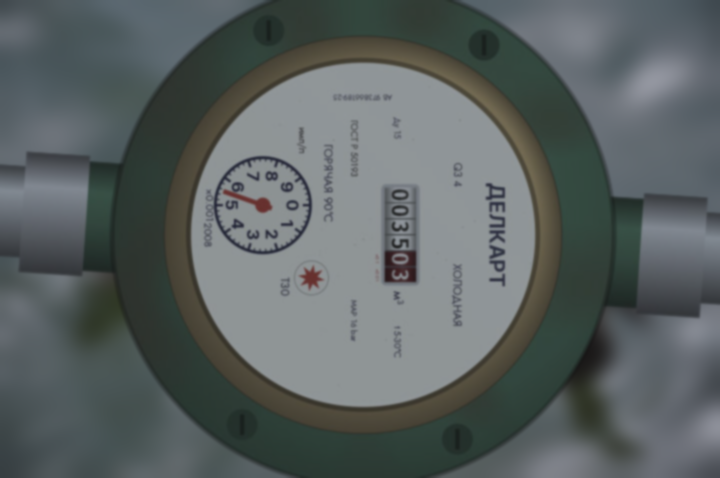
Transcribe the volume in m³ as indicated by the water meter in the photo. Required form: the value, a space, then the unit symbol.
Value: 35.035 m³
